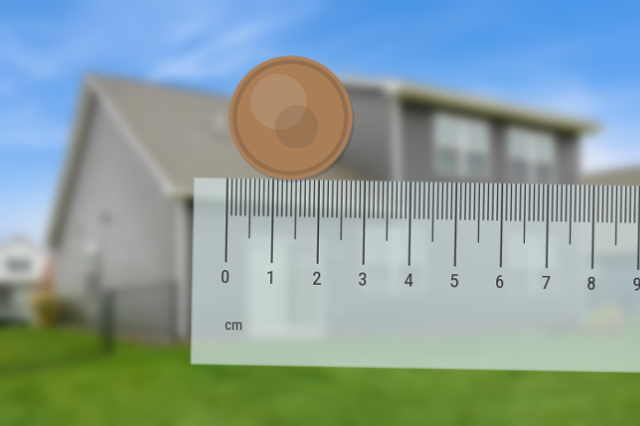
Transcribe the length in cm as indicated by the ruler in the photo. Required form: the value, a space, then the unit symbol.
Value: 2.7 cm
